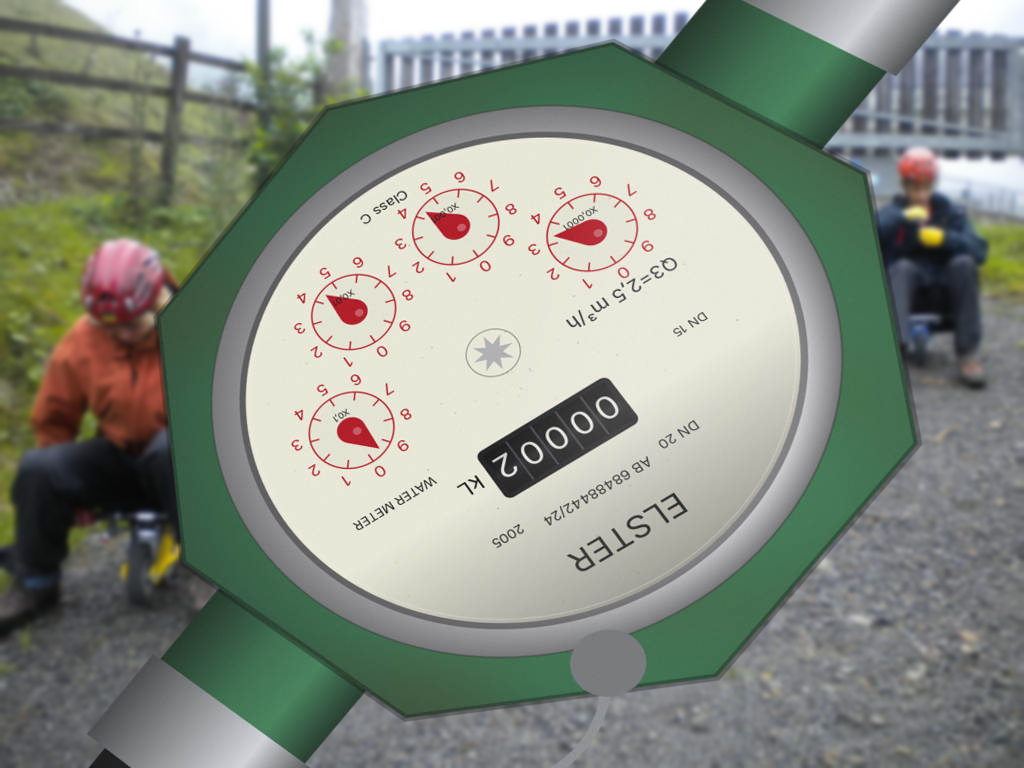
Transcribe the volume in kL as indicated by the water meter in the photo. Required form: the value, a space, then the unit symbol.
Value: 1.9443 kL
